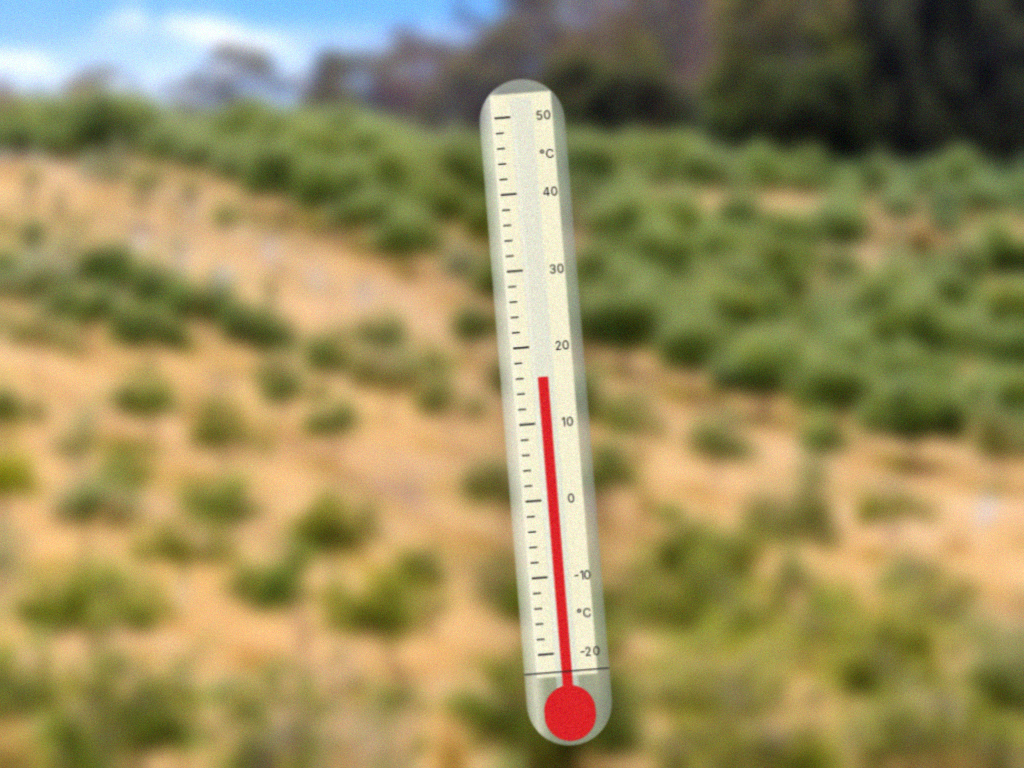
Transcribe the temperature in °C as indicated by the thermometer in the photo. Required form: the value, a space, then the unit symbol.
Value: 16 °C
